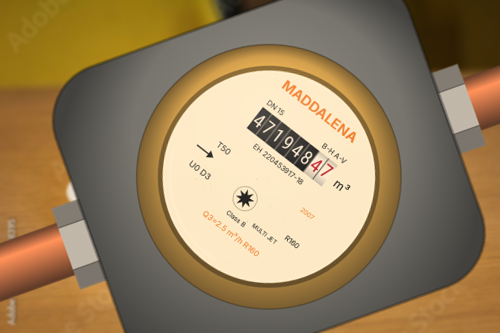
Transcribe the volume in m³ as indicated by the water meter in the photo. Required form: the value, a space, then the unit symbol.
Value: 471948.47 m³
